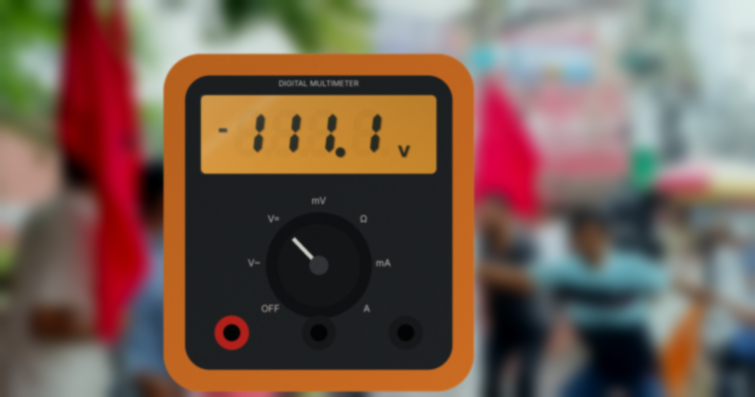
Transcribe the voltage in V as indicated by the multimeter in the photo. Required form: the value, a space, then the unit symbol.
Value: -111.1 V
